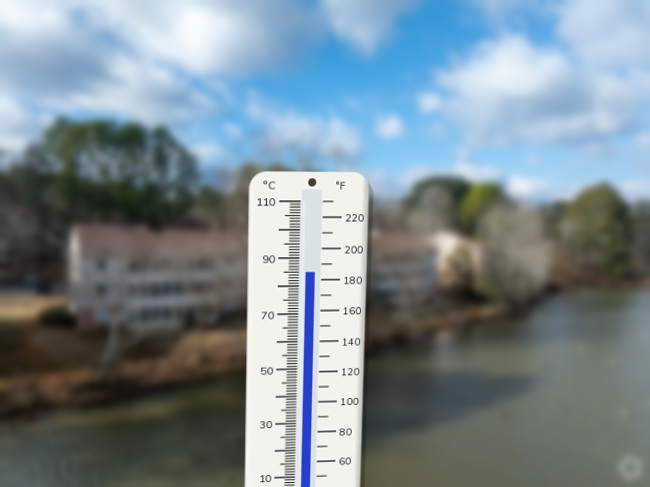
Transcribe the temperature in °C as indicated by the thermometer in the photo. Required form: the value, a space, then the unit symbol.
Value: 85 °C
